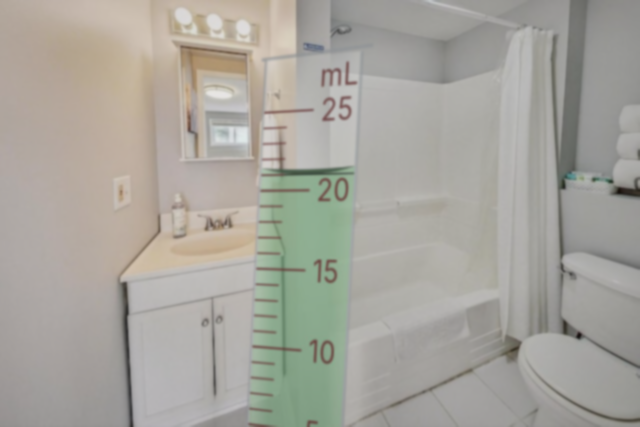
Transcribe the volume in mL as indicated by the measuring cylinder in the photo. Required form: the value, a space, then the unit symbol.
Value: 21 mL
